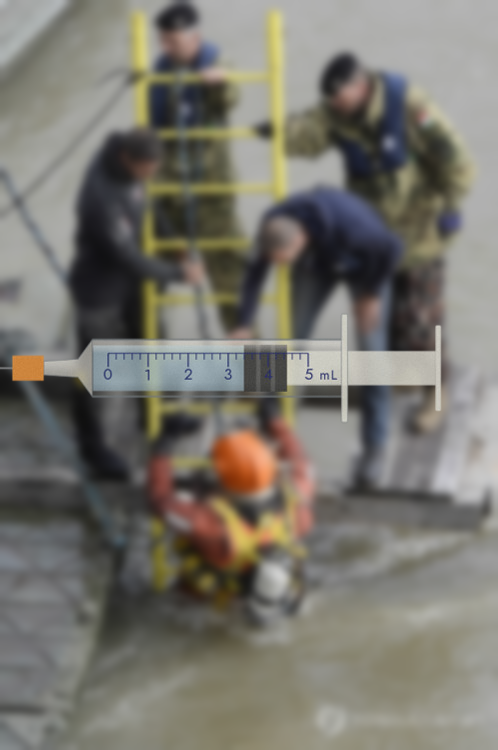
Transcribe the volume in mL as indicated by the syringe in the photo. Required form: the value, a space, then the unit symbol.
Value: 3.4 mL
